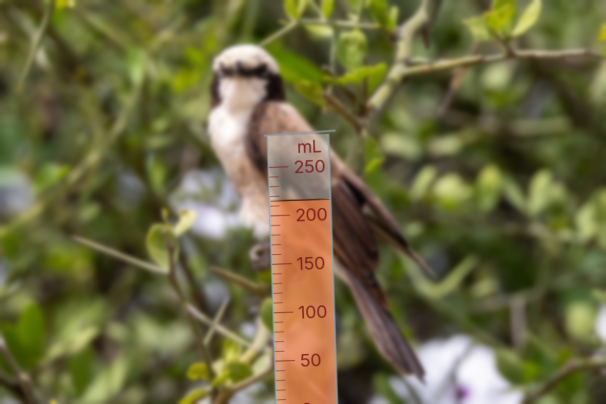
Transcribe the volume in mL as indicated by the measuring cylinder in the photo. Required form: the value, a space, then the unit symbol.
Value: 215 mL
